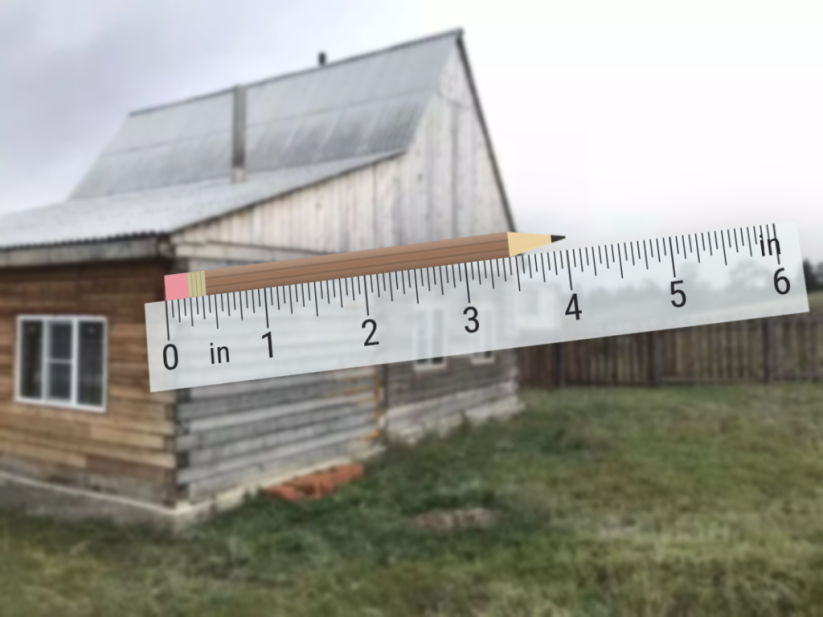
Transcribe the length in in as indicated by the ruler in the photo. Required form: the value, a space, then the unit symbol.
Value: 4 in
